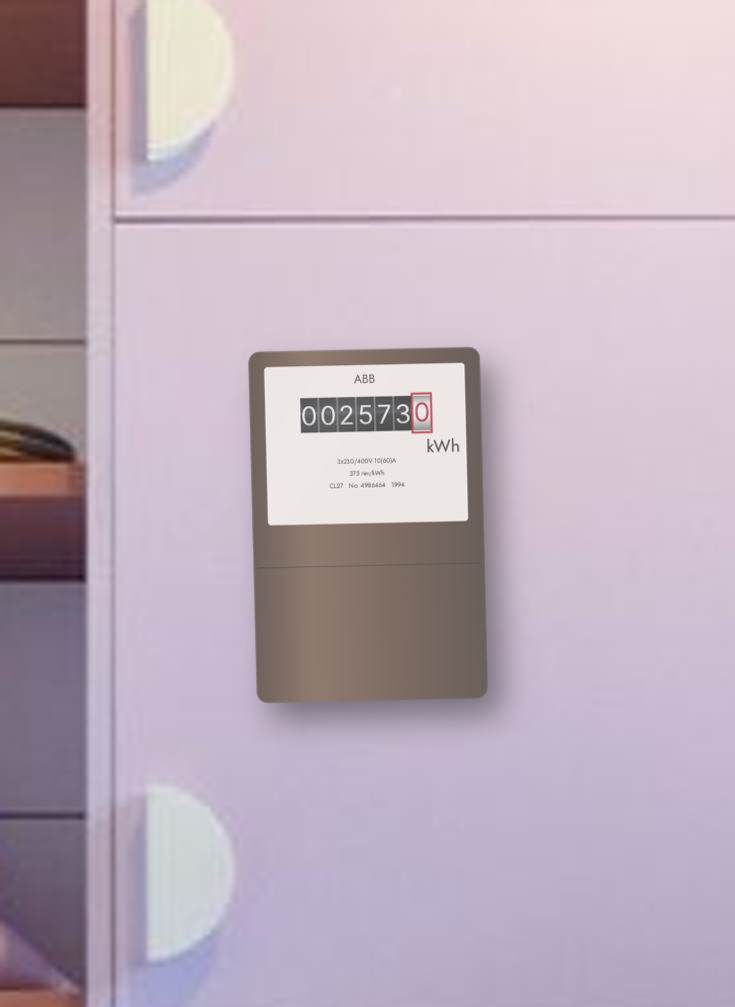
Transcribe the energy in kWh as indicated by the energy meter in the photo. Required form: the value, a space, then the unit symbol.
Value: 2573.0 kWh
